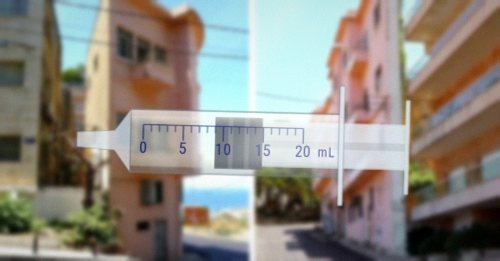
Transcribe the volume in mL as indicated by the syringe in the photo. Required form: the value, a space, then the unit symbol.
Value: 9 mL
